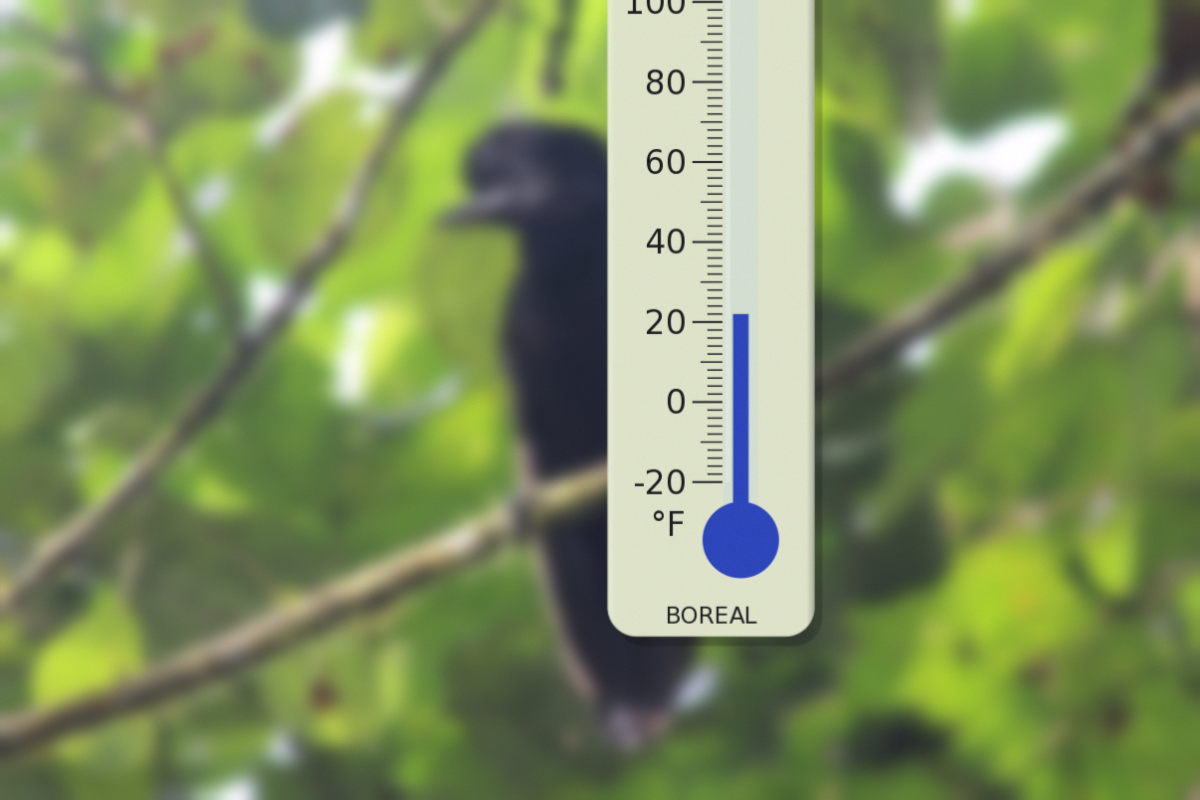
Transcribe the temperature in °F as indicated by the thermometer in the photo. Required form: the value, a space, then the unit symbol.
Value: 22 °F
